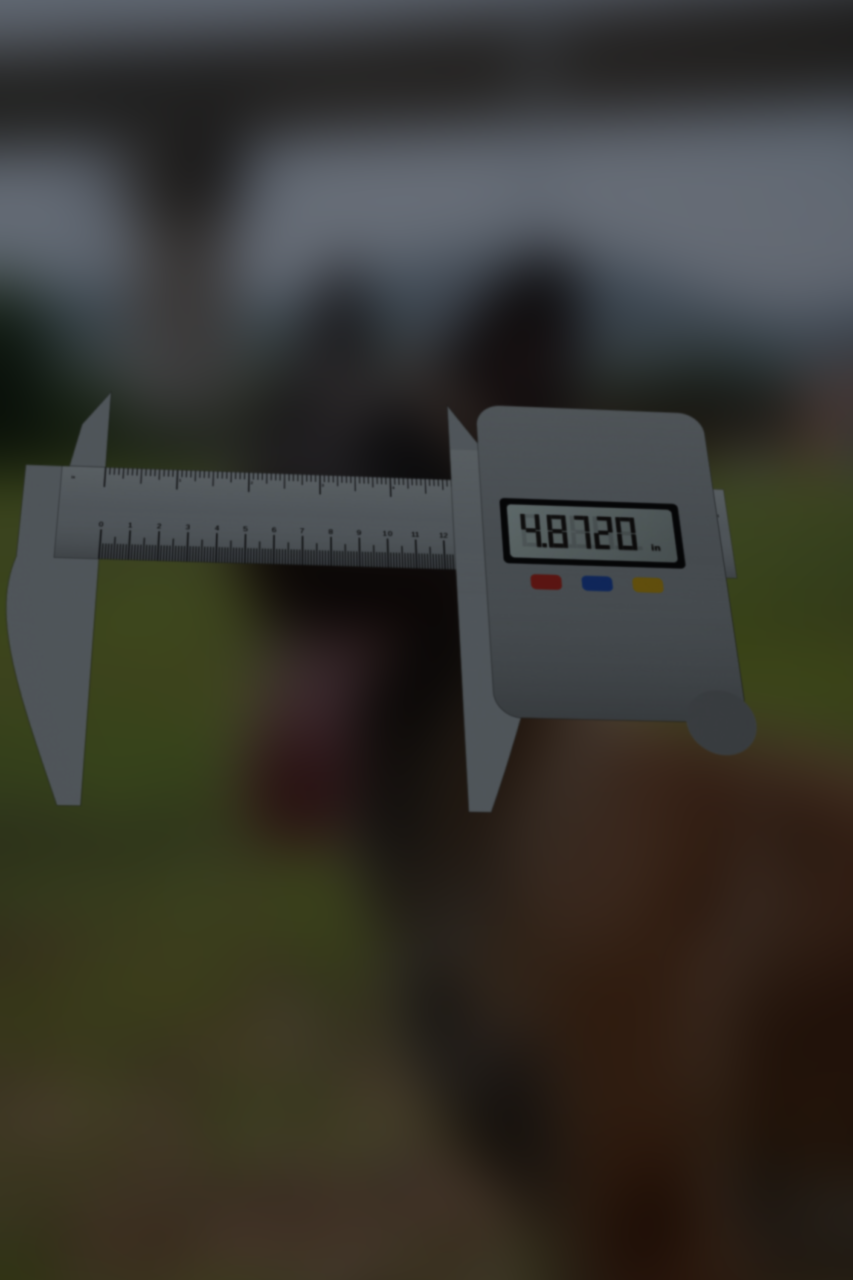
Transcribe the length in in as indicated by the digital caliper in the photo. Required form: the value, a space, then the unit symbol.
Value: 4.8720 in
